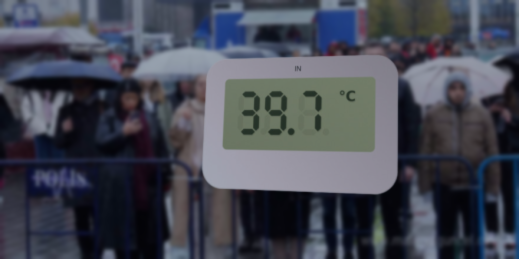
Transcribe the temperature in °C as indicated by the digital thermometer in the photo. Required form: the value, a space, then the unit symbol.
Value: 39.7 °C
